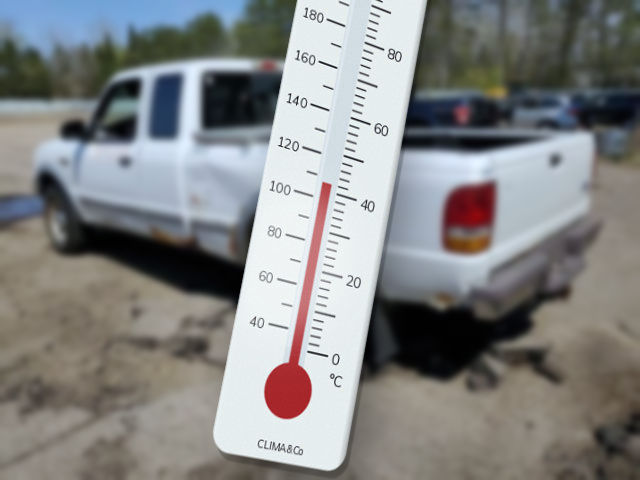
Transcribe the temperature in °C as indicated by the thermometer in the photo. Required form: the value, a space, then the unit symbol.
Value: 42 °C
